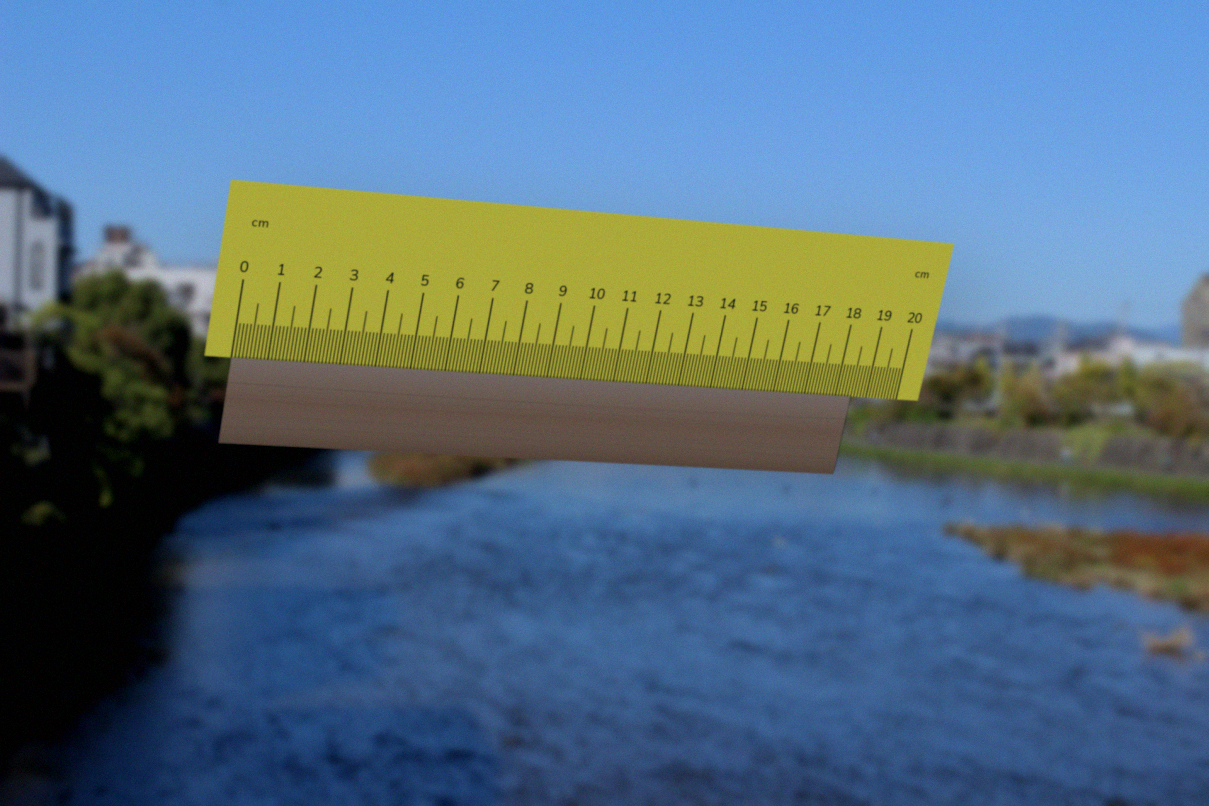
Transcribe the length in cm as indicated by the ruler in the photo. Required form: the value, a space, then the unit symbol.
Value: 18.5 cm
